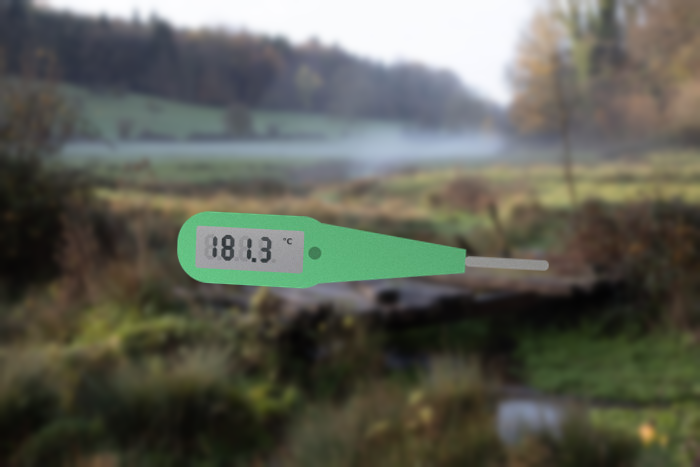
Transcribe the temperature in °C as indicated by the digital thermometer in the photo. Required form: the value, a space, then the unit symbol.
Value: 181.3 °C
